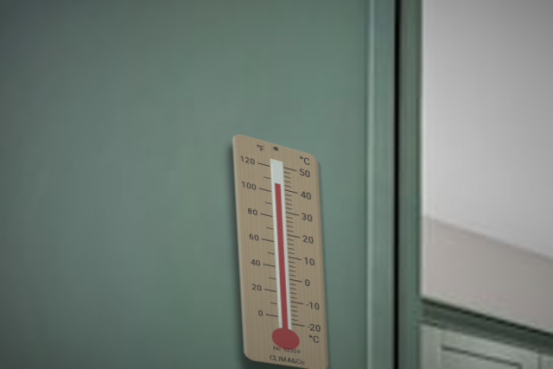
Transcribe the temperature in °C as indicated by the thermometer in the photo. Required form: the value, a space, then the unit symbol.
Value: 42 °C
